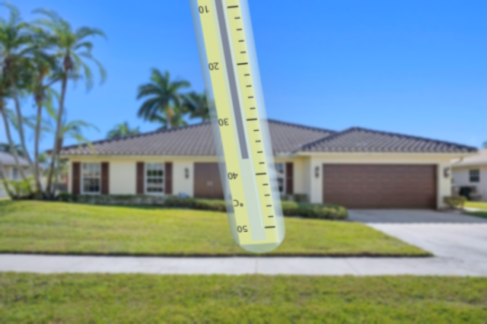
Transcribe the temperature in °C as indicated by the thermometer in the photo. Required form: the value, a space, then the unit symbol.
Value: 37 °C
